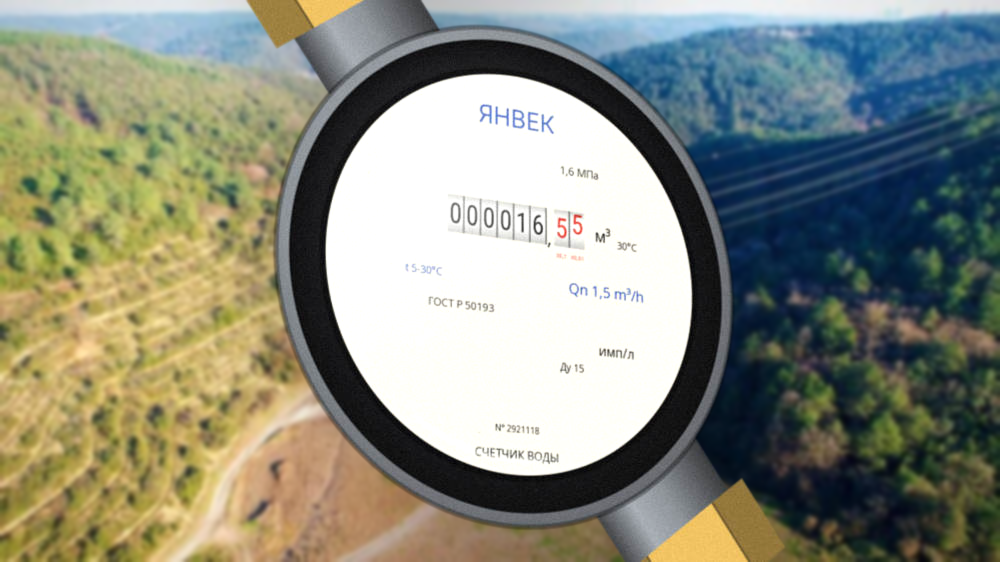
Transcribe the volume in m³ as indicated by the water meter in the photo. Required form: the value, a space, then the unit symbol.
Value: 16.55 m³
